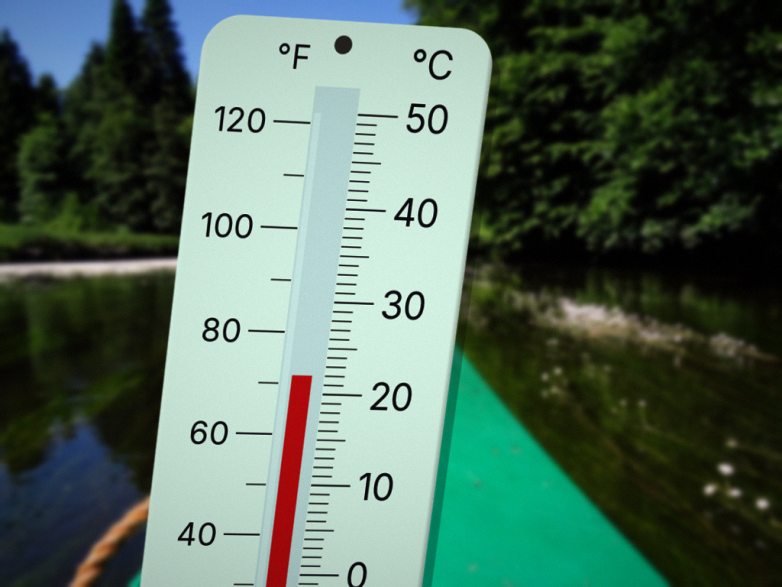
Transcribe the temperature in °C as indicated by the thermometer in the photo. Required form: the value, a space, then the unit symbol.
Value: 22 °C
